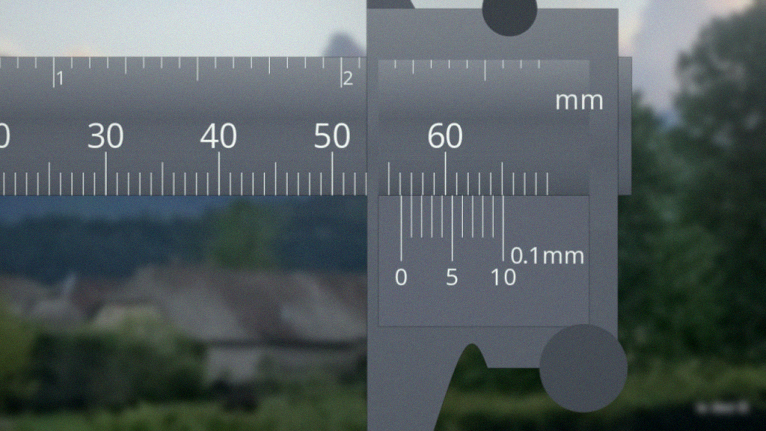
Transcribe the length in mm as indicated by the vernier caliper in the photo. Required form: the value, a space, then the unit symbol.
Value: 56.1 mm
